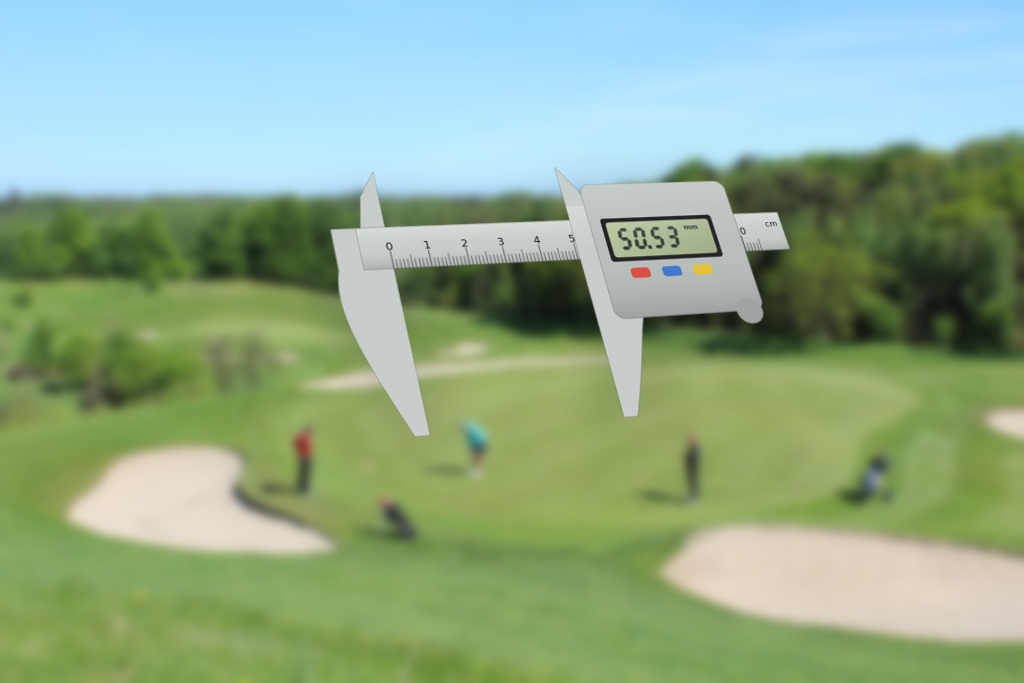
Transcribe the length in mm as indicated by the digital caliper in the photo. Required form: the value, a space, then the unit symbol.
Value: 50.53 mm
